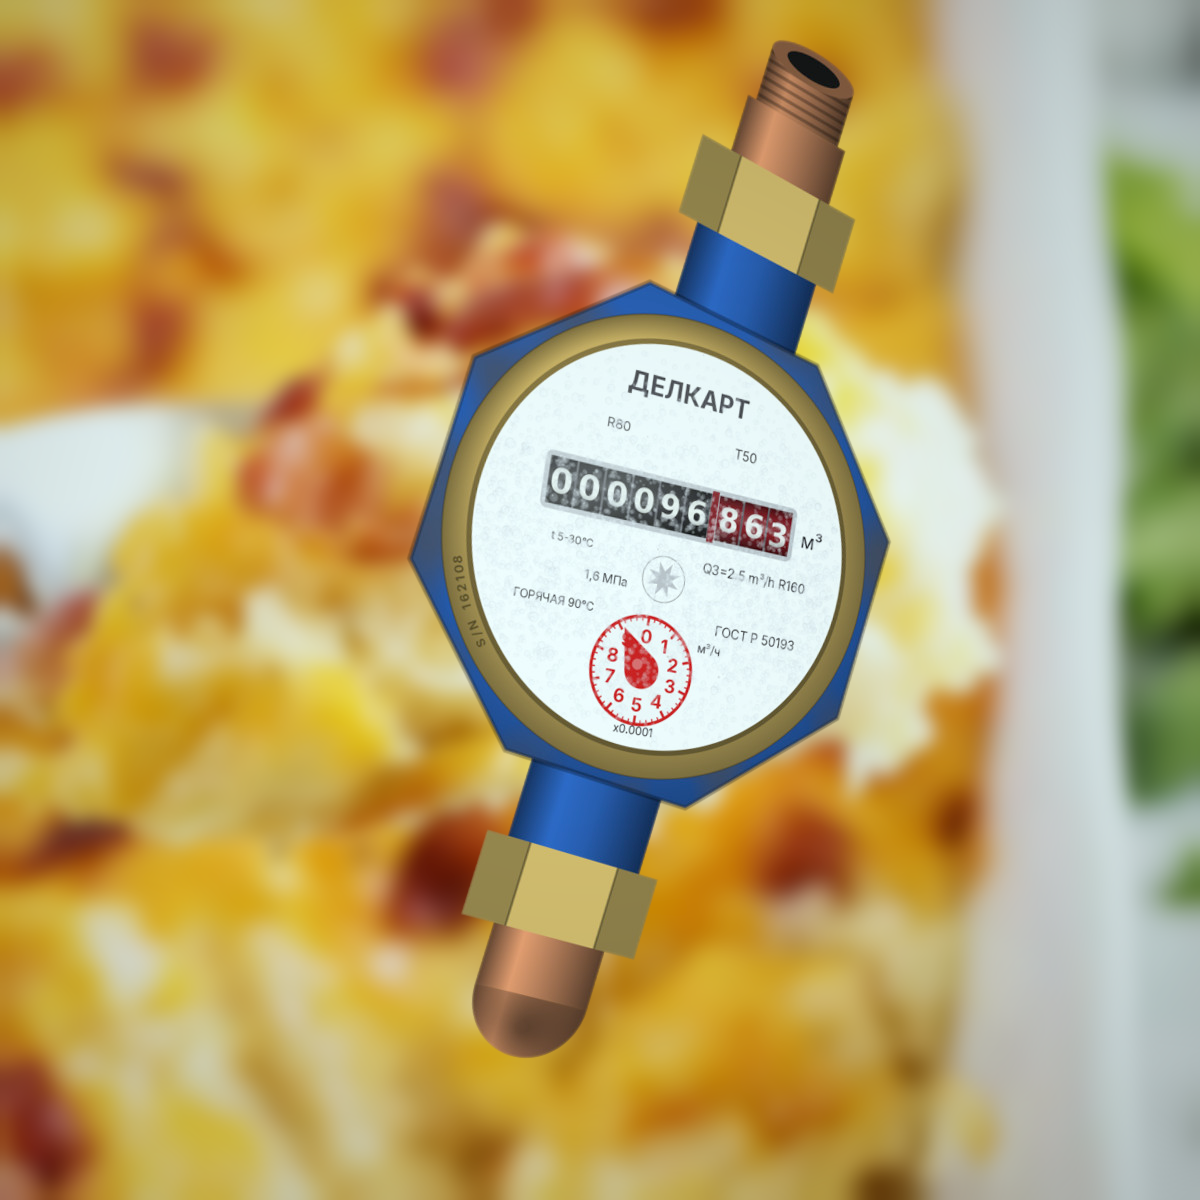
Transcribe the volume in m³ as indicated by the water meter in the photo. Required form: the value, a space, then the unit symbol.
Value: 96.8629 m³
